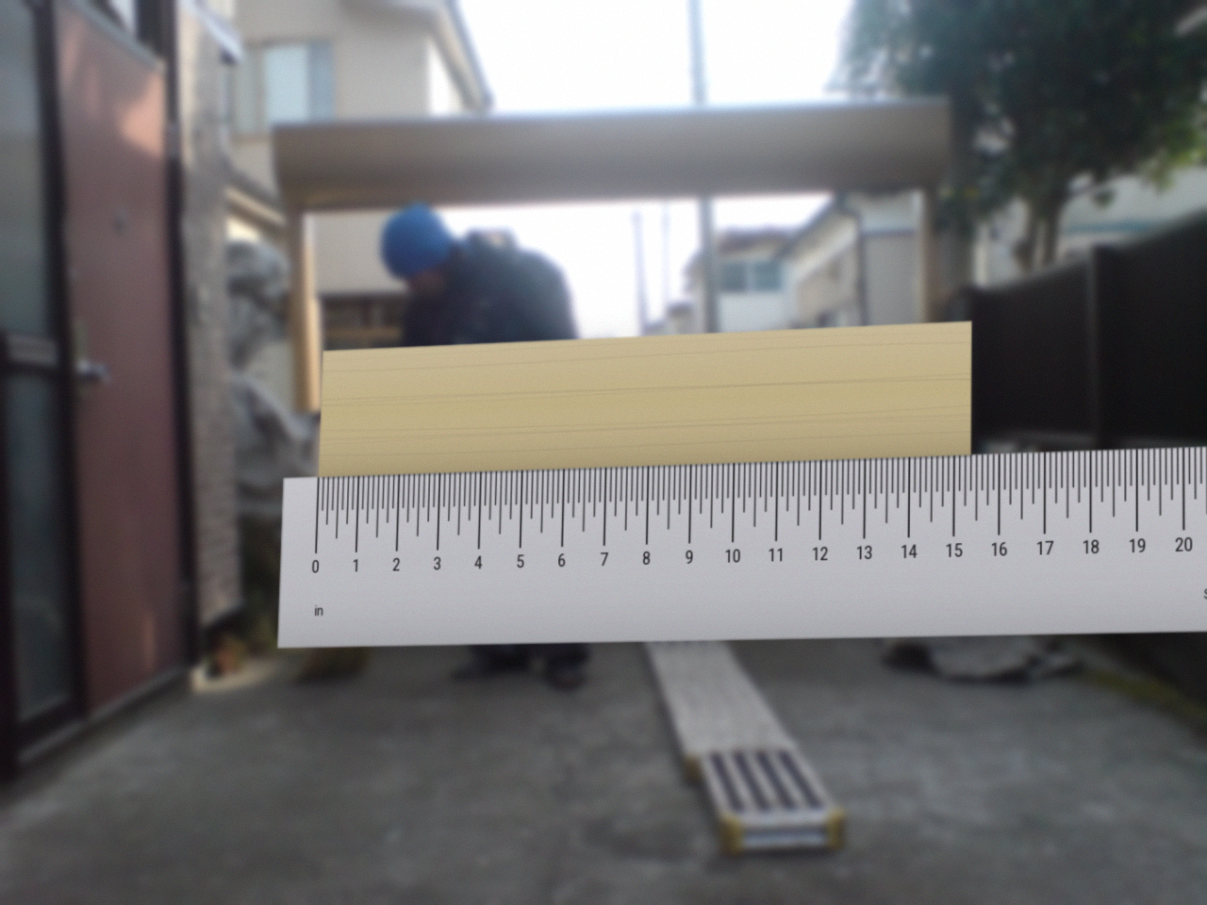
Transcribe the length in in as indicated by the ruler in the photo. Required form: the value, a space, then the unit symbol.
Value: 15.375 in
